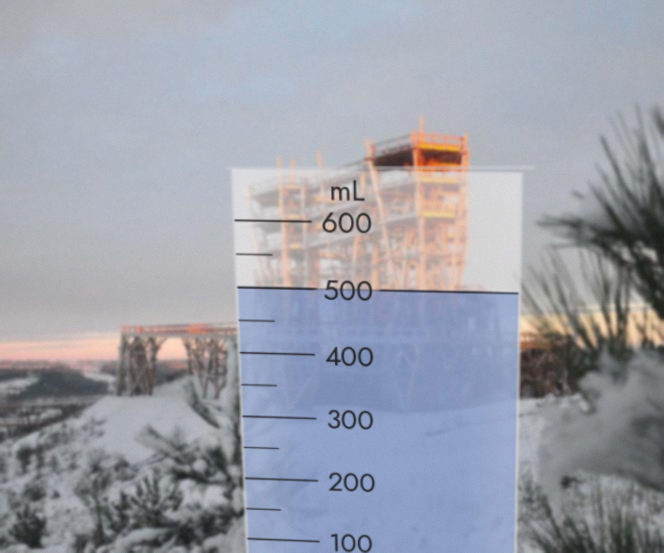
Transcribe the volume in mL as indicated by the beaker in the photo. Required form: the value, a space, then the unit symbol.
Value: 500 mL
